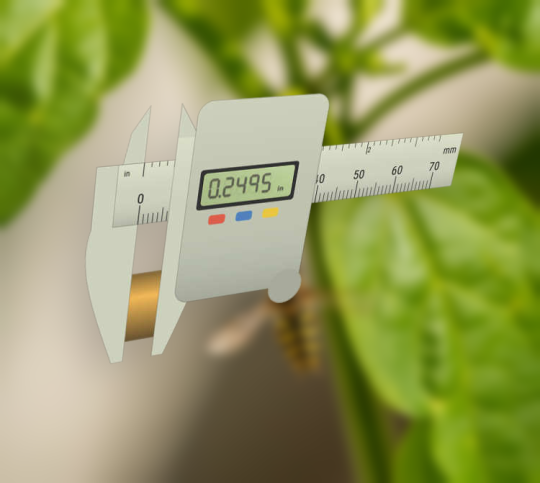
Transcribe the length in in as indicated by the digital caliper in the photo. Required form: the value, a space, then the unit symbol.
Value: 0.2495 in
